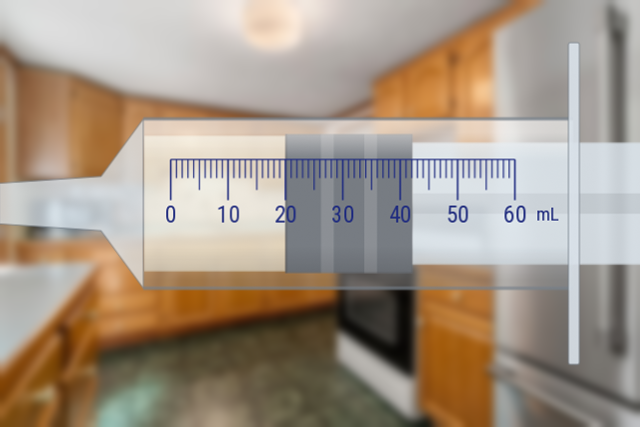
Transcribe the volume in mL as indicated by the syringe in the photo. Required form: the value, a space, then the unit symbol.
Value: 20 mL
